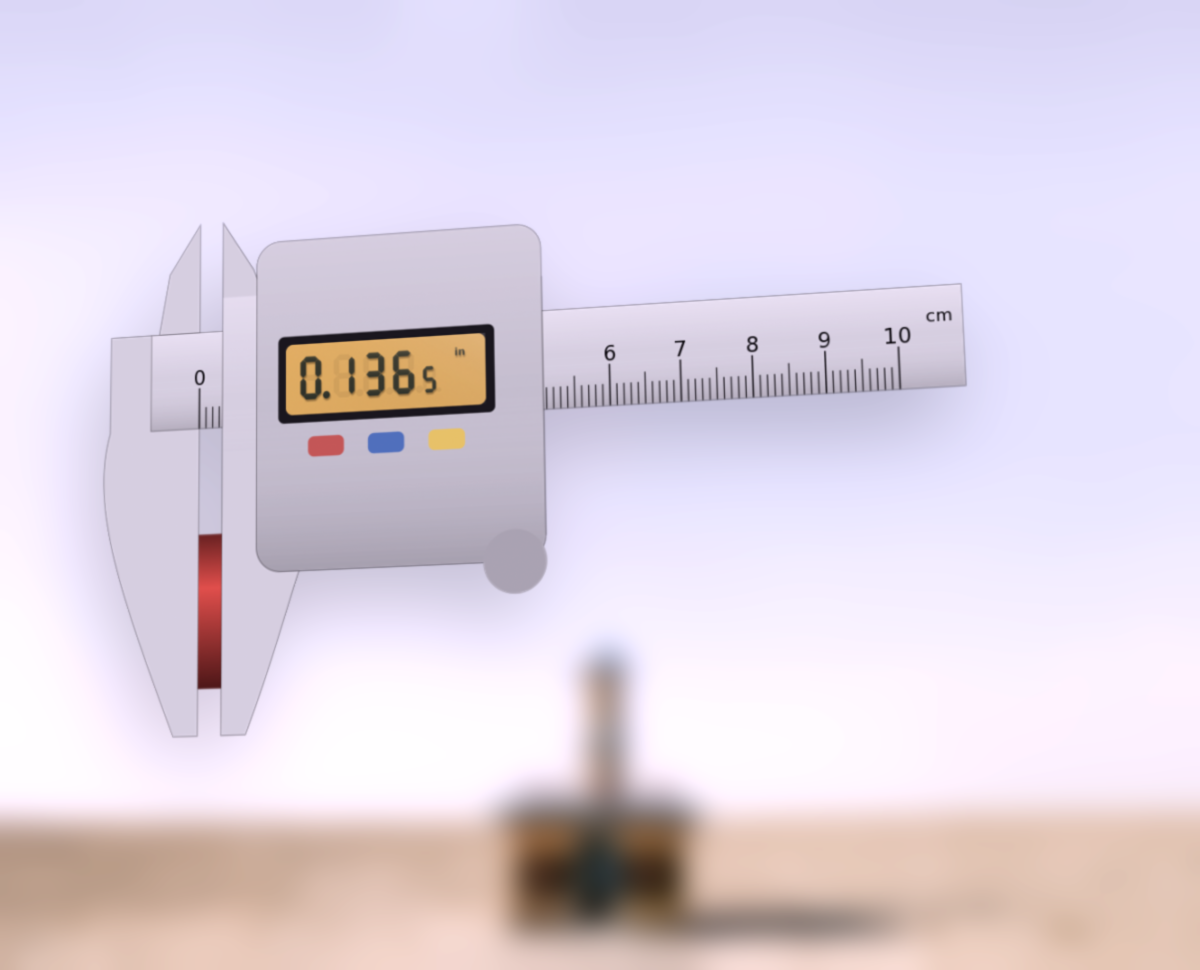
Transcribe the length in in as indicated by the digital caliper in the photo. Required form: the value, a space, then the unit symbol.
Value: 0.1365 in
